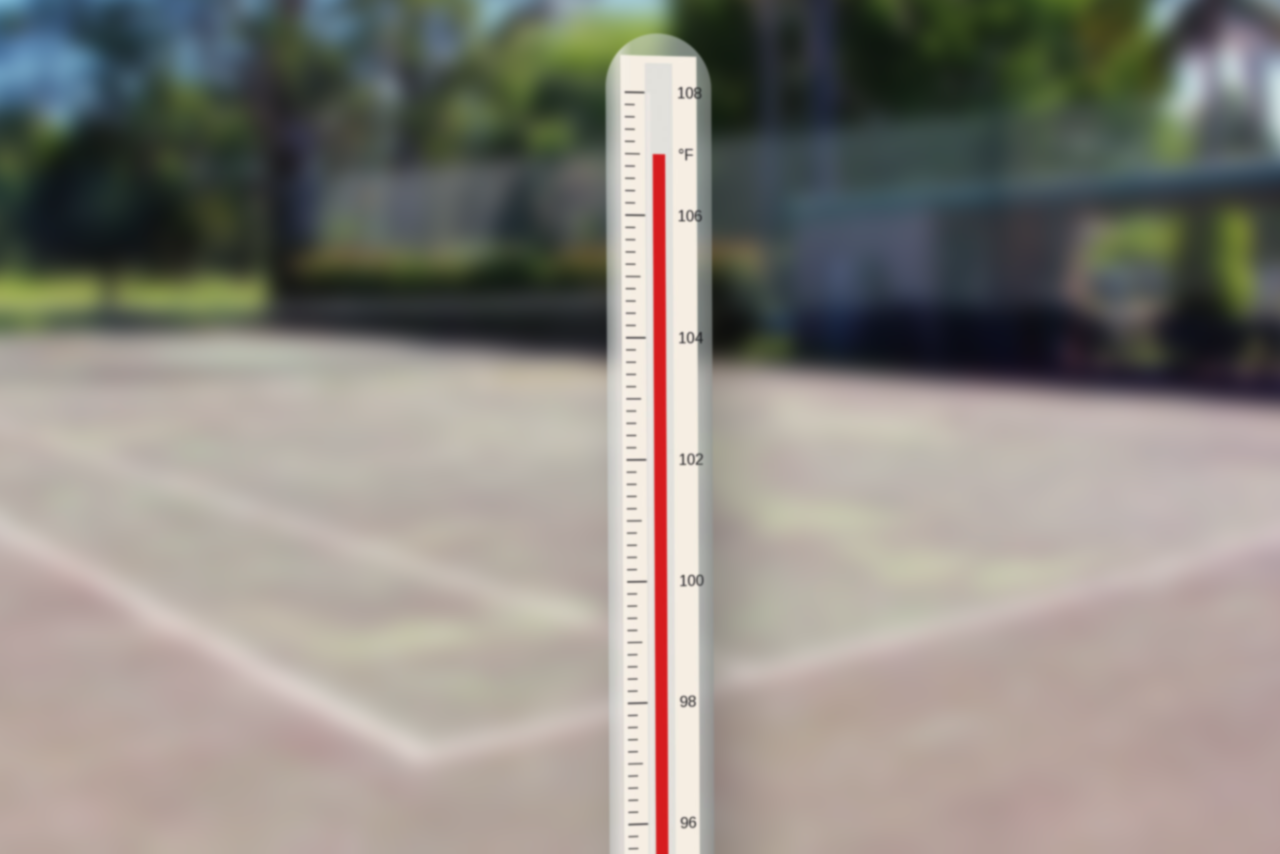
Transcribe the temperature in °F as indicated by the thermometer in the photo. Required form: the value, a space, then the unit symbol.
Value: 107 °F
